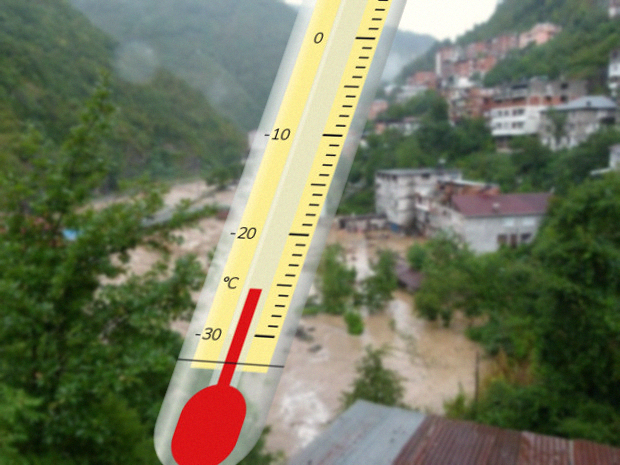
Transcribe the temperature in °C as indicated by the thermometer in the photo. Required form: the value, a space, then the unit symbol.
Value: -25.5 °C
